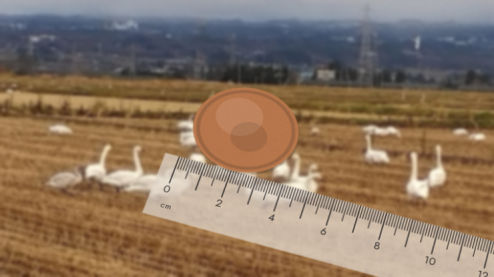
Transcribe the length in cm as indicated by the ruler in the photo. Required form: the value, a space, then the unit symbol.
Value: 4 cm
